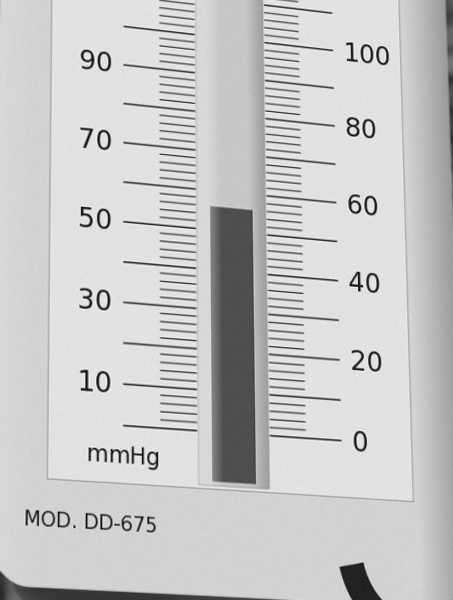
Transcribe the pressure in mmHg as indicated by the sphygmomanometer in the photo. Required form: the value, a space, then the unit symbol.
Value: 56 mmHg
